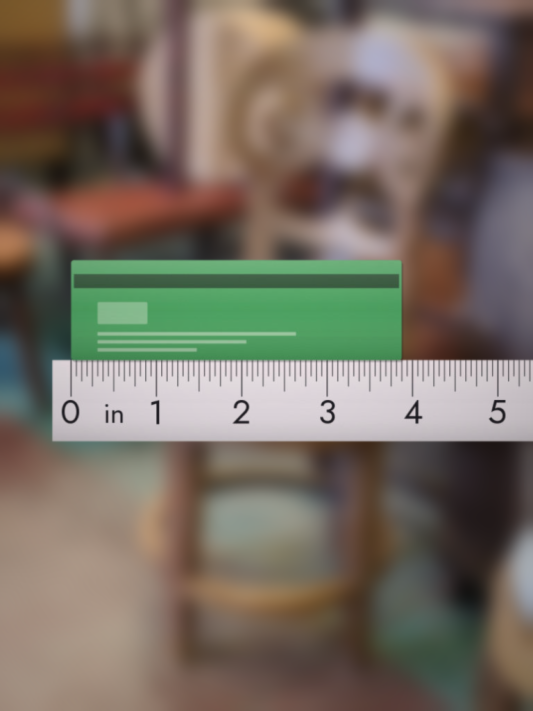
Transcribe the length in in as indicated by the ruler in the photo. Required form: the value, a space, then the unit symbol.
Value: 3.875 in
